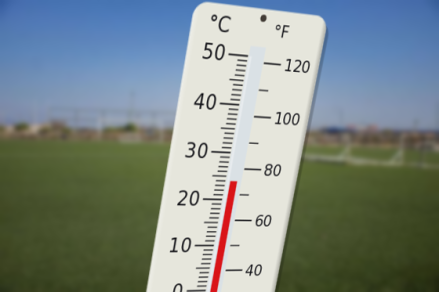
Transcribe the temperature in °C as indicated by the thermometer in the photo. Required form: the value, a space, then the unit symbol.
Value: 24 °C
